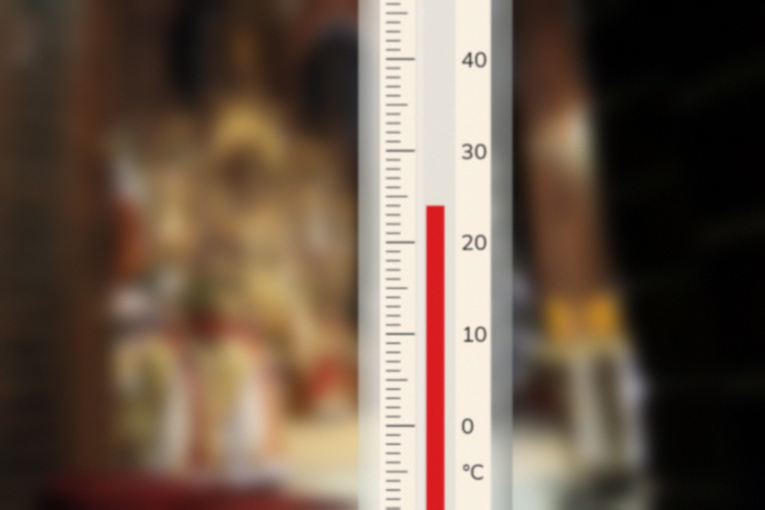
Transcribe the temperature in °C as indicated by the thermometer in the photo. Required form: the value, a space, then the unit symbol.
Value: 24 °C
